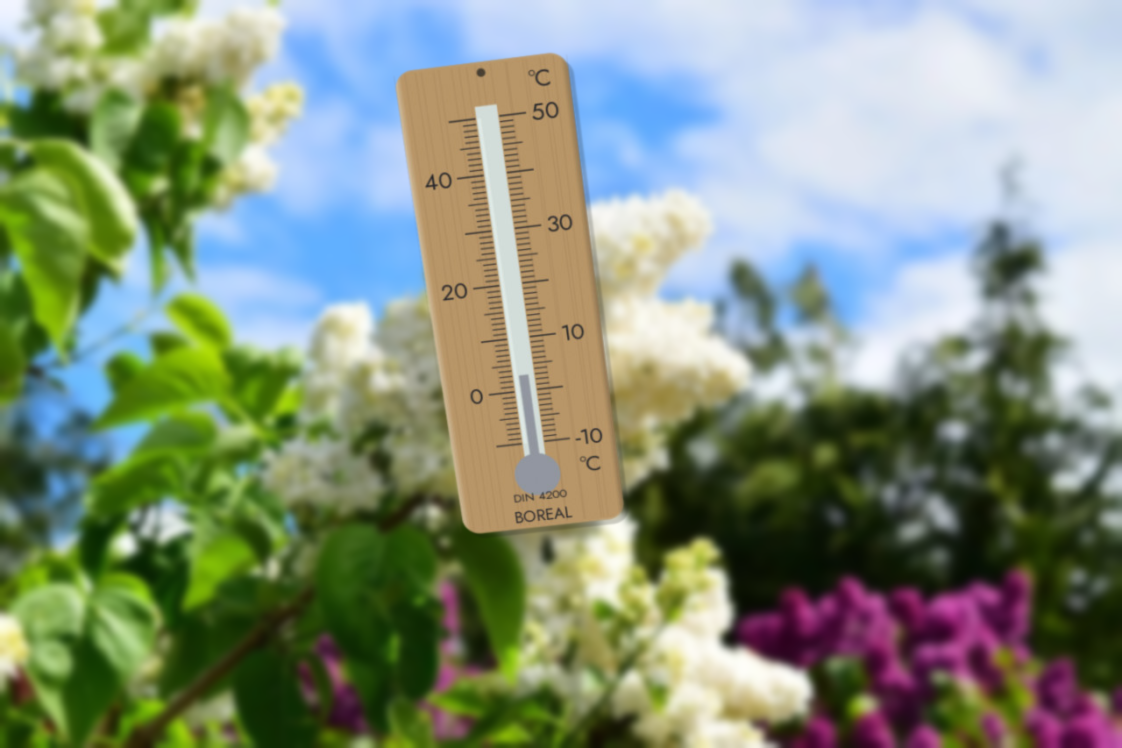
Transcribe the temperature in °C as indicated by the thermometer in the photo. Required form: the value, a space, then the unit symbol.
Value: 3 °C
